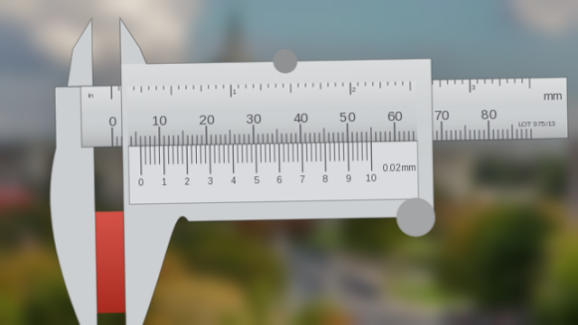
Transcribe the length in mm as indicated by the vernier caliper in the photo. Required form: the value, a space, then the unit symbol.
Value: 6.0 mm
